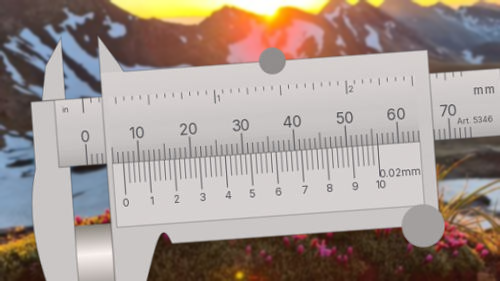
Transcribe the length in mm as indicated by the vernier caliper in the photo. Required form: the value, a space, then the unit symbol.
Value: 7.0 mm
